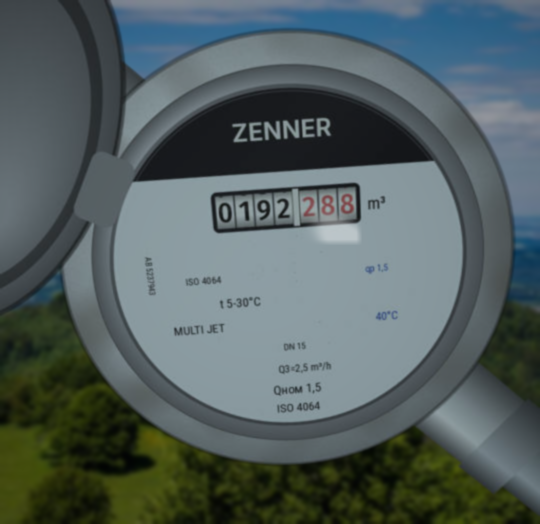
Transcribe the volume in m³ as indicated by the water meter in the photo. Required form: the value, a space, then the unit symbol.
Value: 192.288 m³
